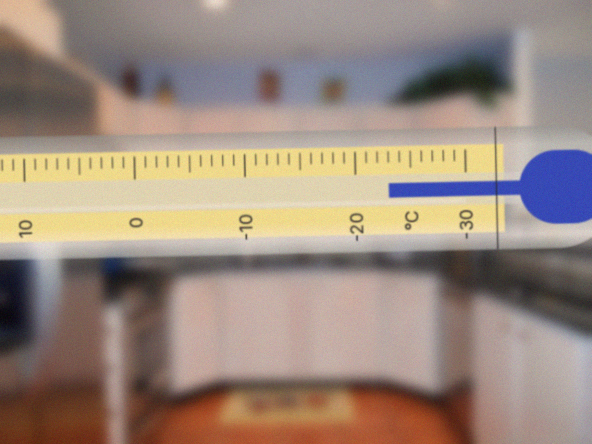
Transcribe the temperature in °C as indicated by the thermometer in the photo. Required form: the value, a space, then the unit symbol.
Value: -23 °C
